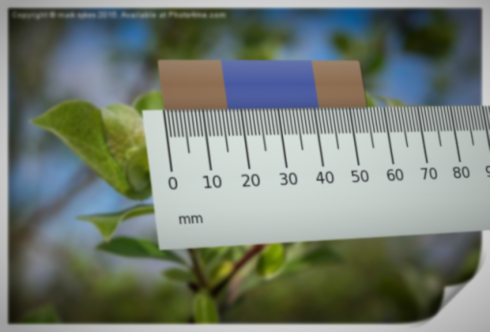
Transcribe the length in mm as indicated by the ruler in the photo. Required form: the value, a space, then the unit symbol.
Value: 55 mm
